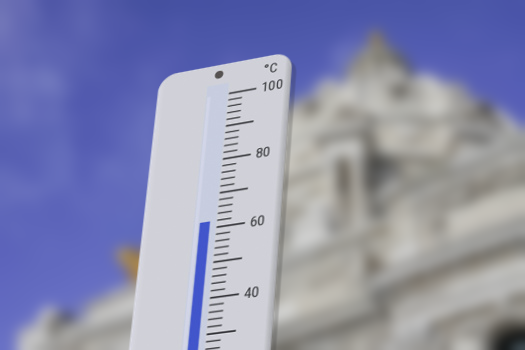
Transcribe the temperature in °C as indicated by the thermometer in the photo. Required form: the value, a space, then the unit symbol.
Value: 62 °C
